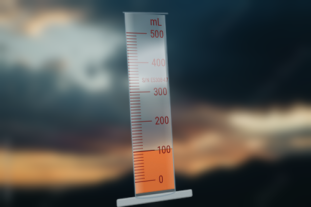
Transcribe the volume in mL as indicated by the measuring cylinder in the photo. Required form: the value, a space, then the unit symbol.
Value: 100 mL
